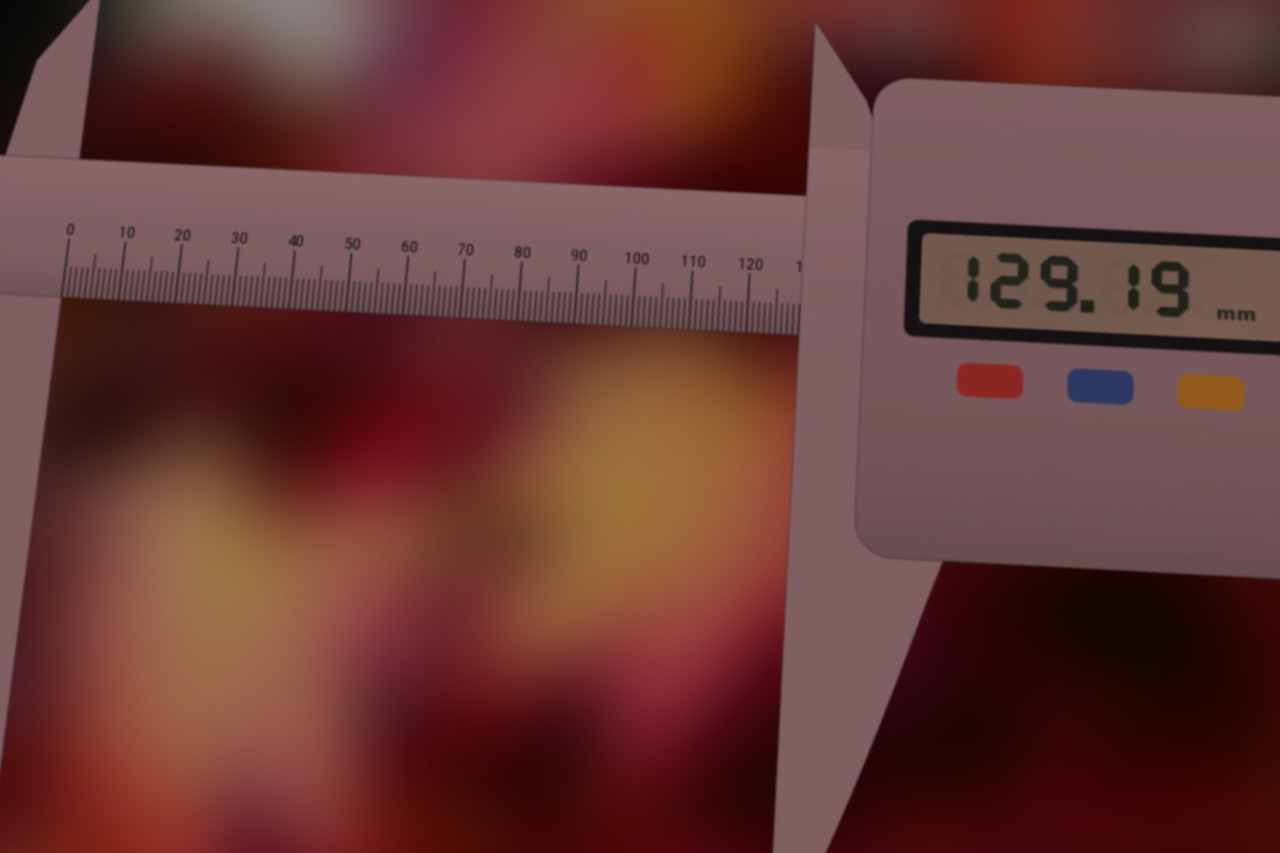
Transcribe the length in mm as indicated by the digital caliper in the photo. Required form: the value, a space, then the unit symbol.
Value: 129.19 mm
